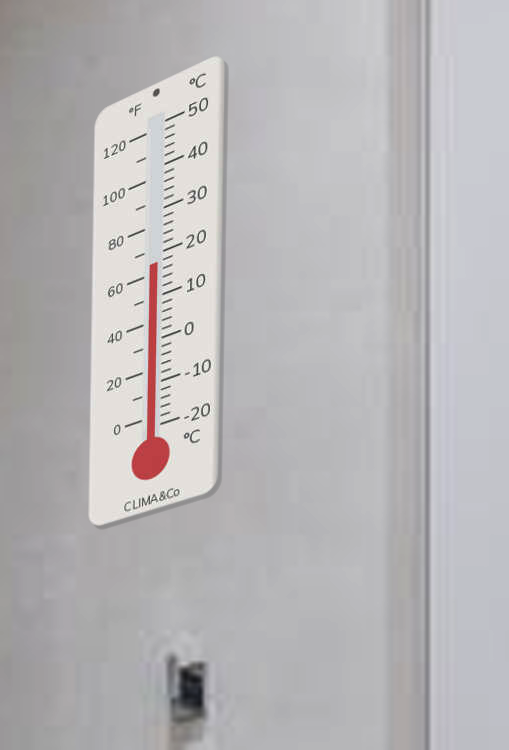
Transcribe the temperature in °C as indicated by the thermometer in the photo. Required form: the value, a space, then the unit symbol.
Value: 18 °C
